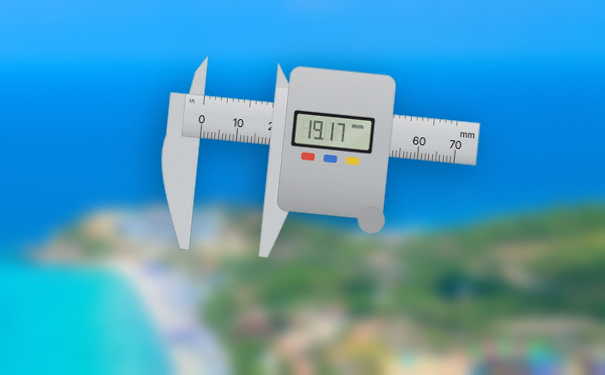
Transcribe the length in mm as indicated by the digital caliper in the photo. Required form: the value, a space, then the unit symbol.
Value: 19.17 mm
